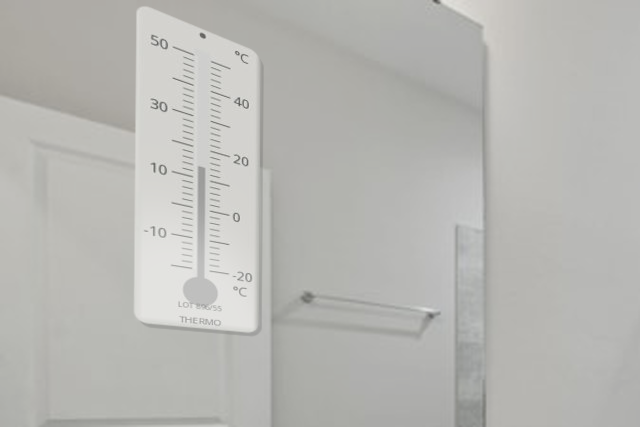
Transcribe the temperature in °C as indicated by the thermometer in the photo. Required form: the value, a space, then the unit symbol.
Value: 14 °C
